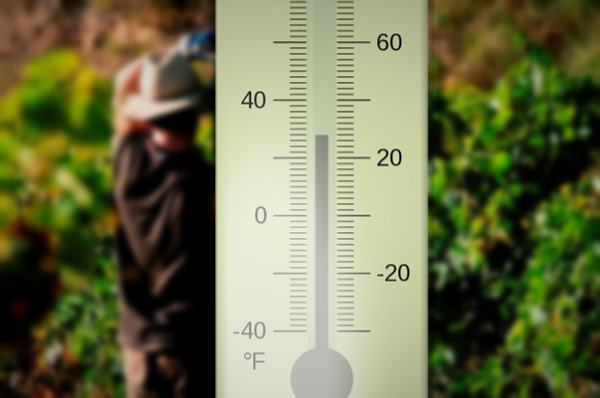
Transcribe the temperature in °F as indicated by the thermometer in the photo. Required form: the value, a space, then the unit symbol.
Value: 28 °F
